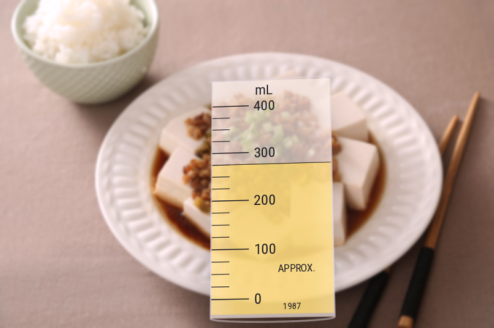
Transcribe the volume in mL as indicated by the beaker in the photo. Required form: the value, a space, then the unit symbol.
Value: 275 mL
